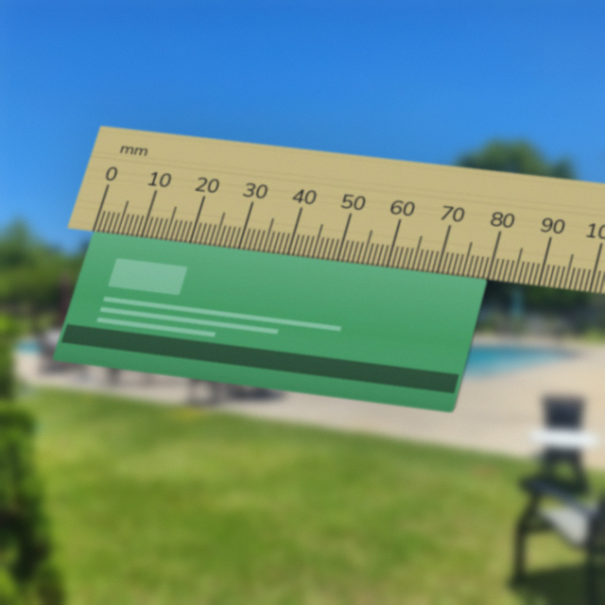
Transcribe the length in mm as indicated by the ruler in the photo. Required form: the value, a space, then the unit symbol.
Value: 80 mm
